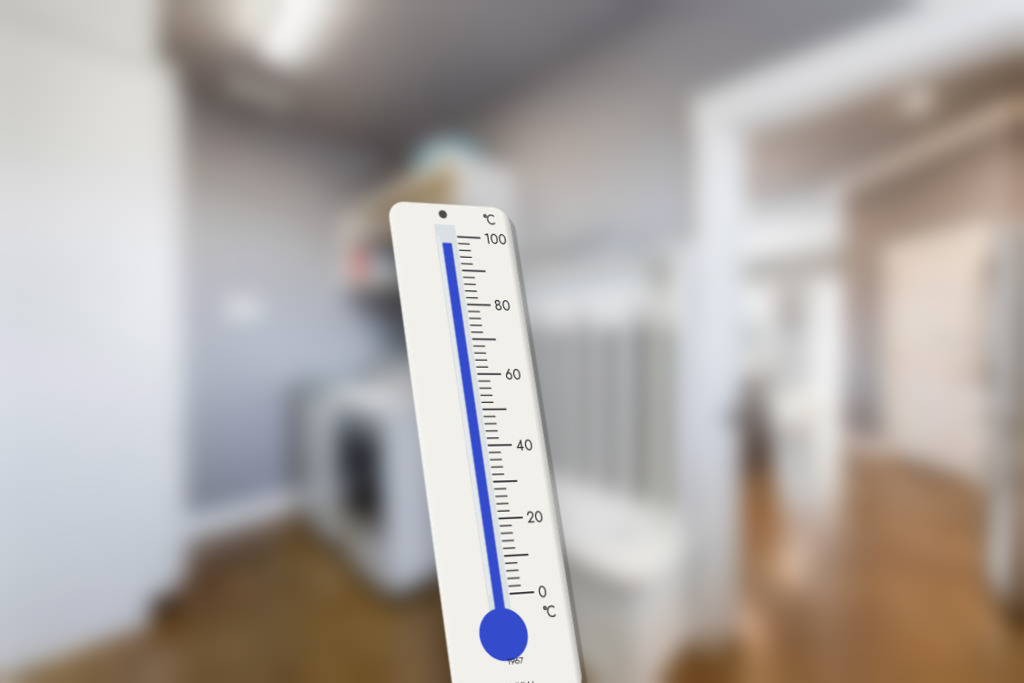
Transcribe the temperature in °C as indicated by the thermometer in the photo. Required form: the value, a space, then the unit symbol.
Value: 98 °C
